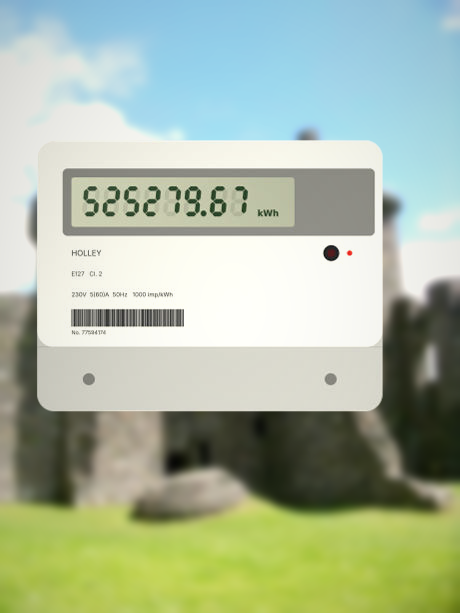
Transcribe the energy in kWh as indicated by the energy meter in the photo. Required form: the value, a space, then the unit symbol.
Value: 525279.67 kWh
